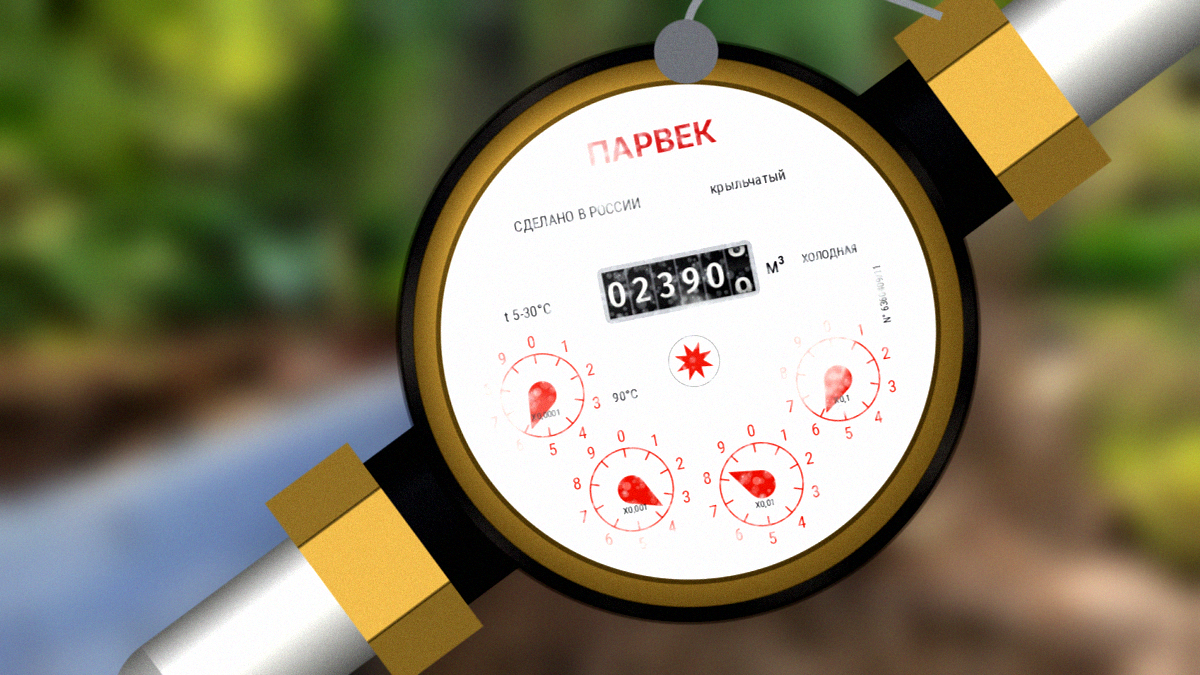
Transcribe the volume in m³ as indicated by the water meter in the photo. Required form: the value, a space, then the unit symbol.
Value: 23908.5835 m³
